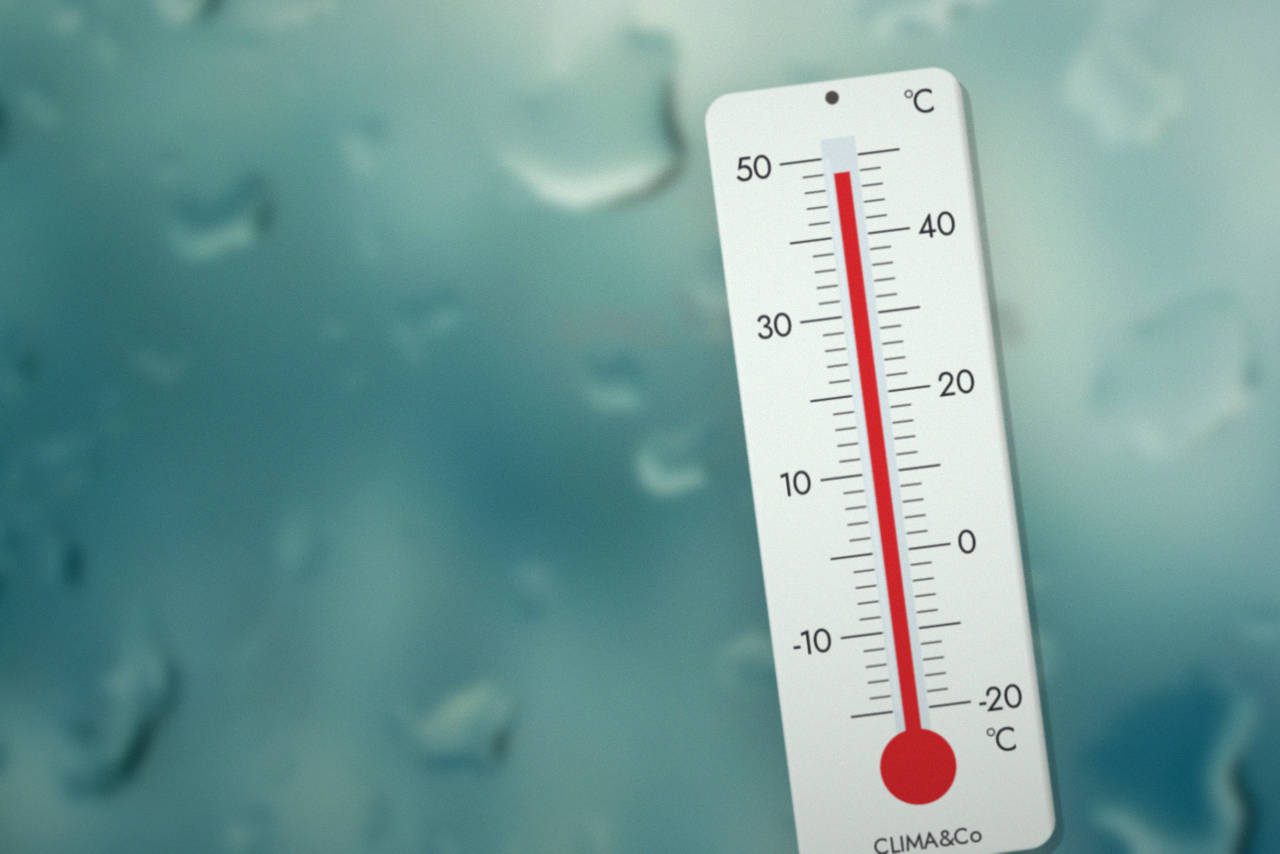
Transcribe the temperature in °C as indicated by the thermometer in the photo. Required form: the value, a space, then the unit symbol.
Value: 48 °C
